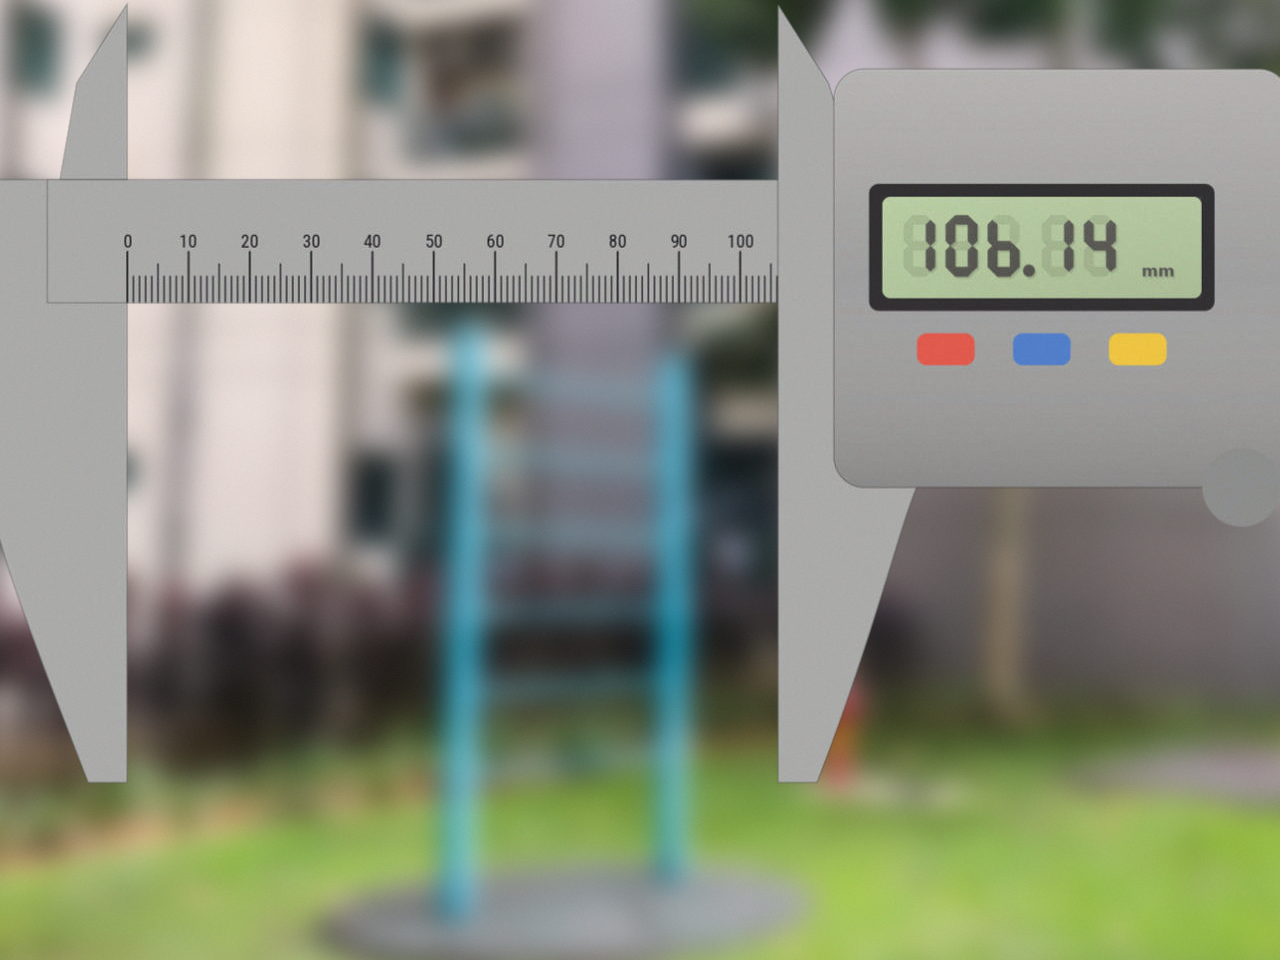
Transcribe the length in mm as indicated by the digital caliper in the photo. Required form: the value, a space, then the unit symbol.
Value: 106.14 mm
